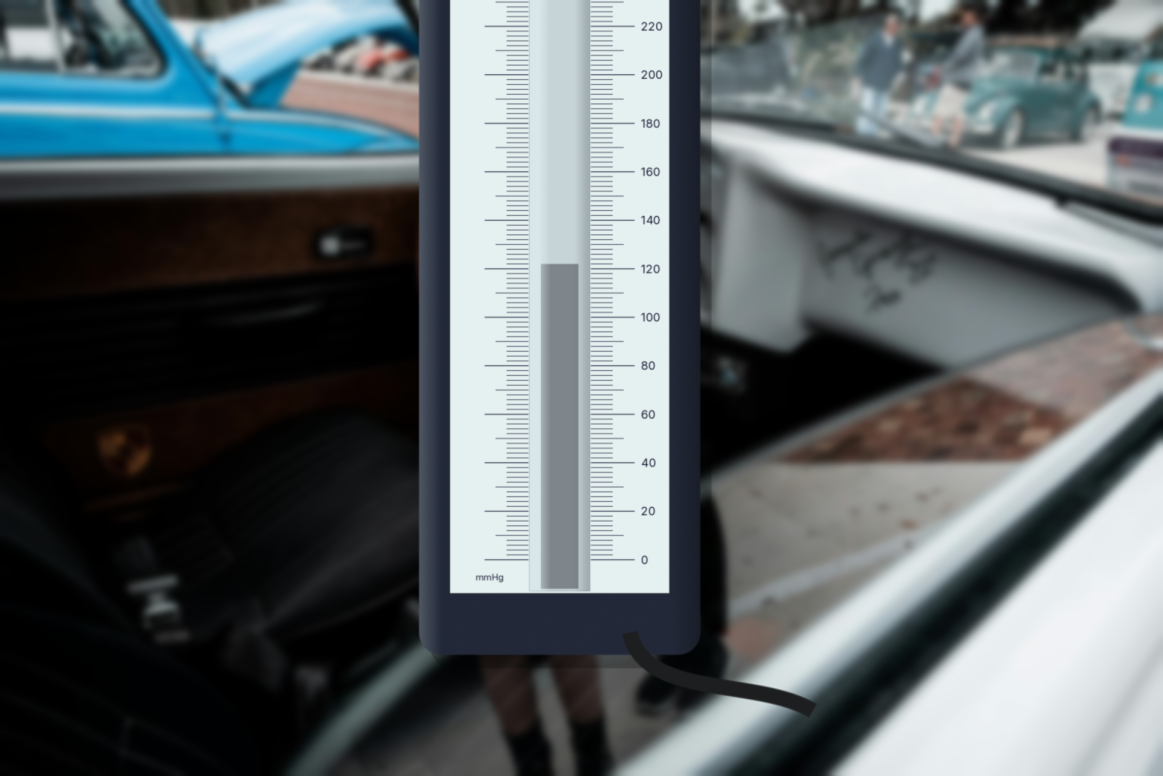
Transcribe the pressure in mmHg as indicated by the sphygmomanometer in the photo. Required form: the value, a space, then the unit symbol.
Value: 122 mmHg
